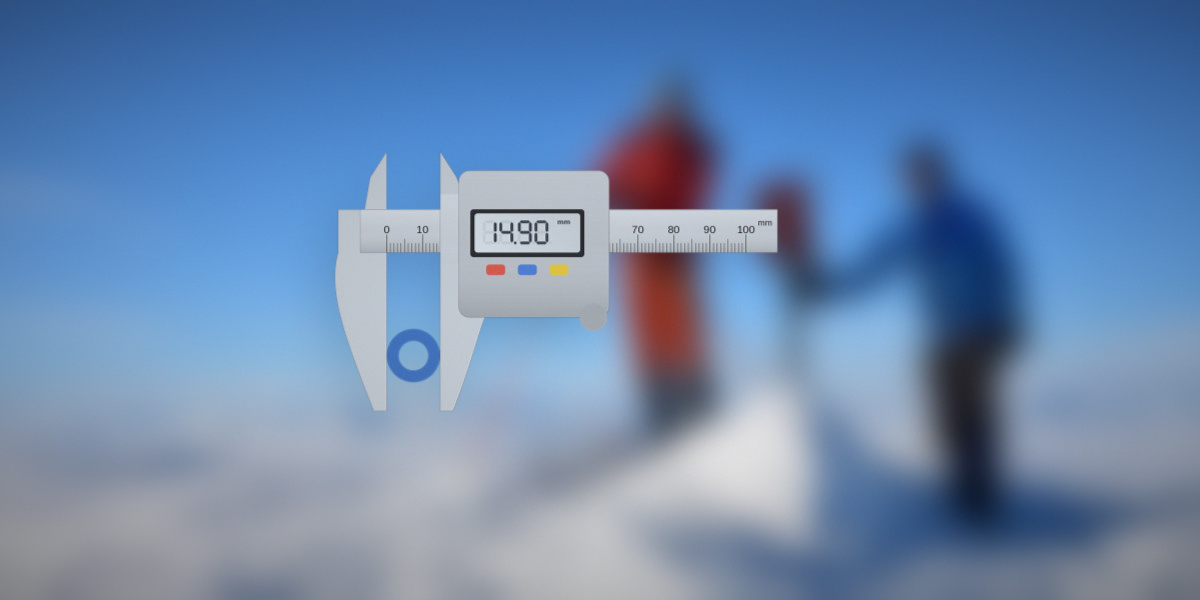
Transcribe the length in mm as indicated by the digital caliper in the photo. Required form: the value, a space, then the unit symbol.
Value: 14.90 mm
